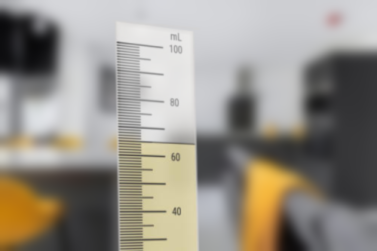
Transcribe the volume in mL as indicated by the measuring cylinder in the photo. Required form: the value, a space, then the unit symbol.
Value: 65 mL
